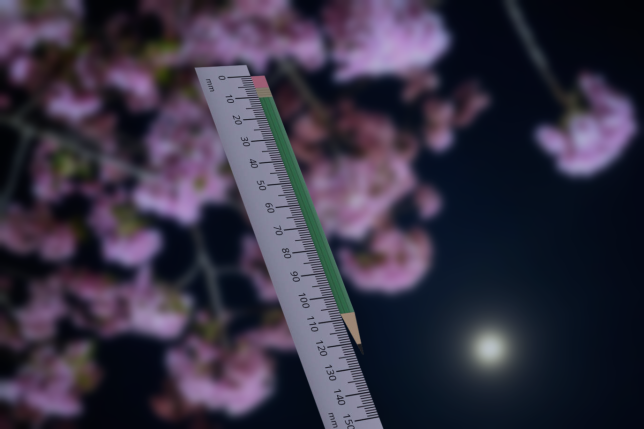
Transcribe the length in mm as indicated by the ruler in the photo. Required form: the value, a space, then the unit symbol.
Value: 125 mm
